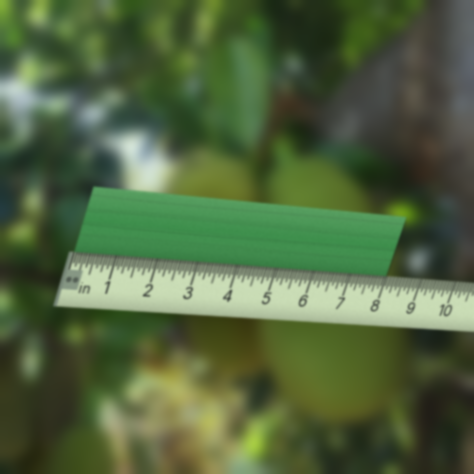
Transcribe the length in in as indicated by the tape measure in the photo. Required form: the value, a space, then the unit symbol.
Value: 8 in
